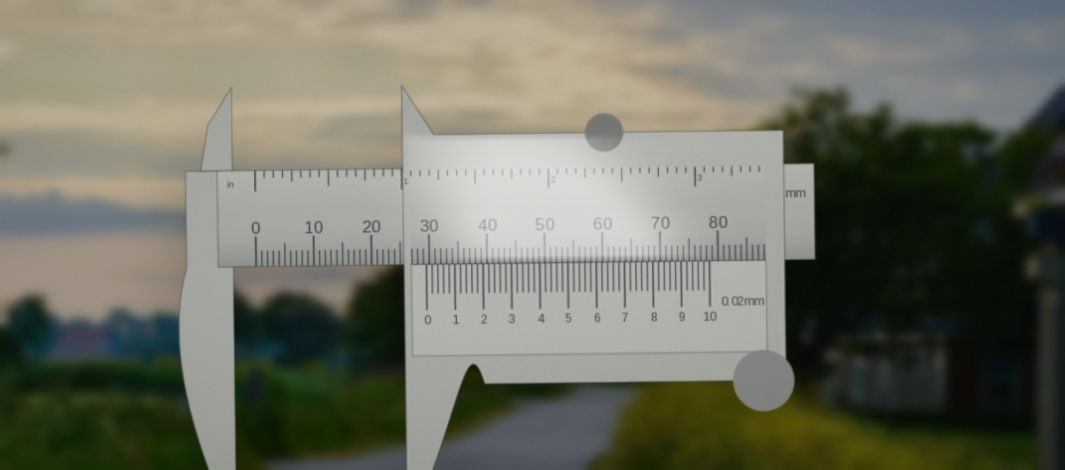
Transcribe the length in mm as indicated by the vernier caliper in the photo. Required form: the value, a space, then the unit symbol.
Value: 29.5 mm
